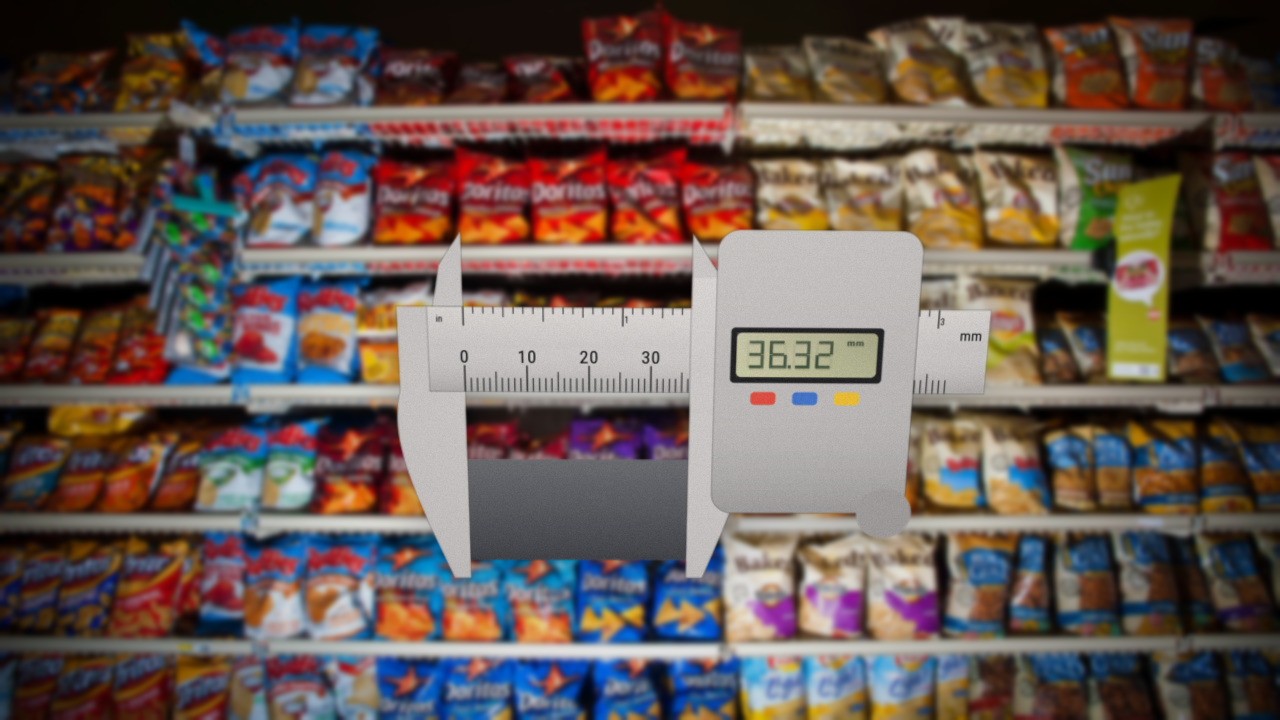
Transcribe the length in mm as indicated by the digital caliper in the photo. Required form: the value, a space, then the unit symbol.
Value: 36.32 mm
